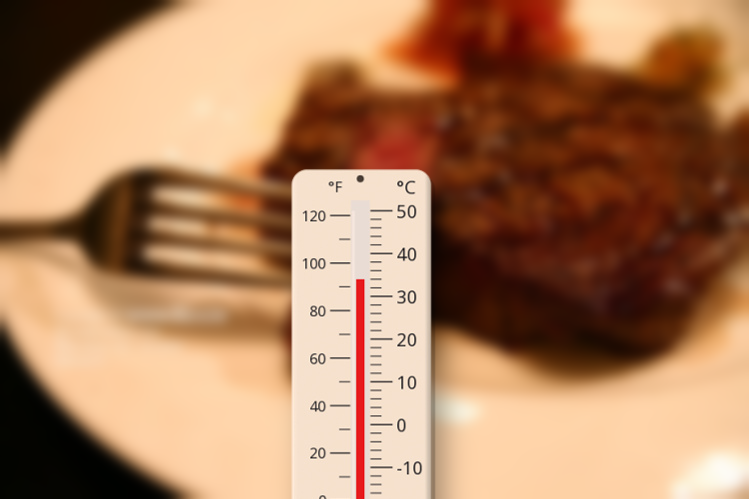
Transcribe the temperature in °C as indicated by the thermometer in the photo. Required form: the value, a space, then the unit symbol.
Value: 34 °C
